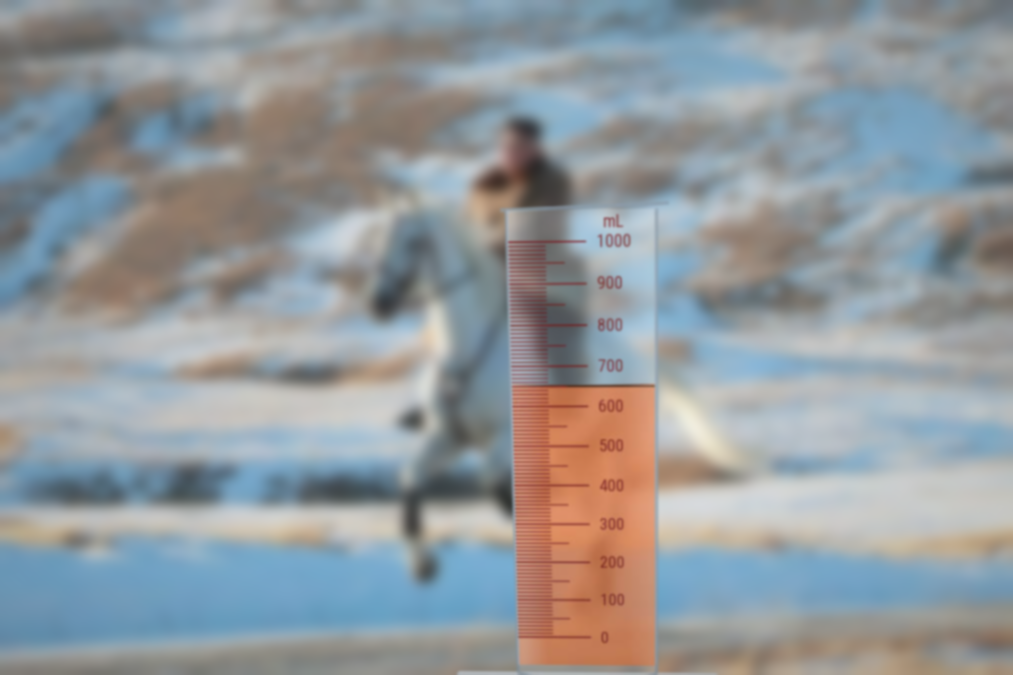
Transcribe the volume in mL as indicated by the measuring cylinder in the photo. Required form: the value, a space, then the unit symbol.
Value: 650 mL
